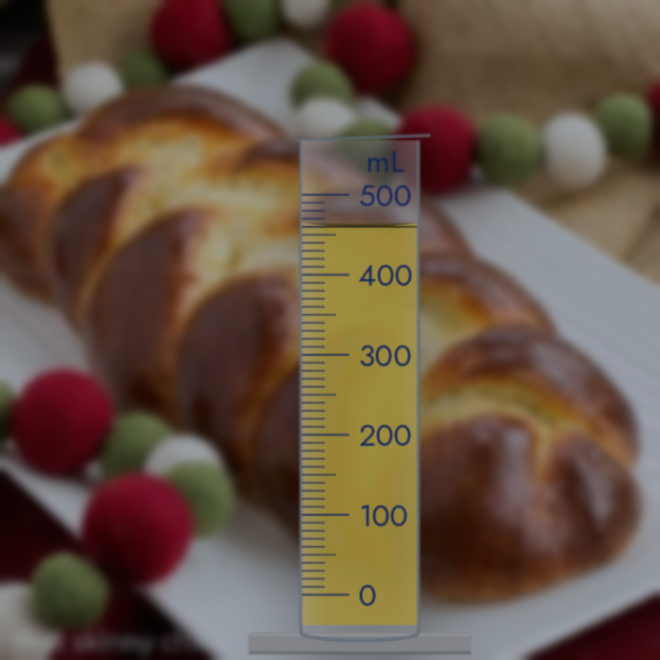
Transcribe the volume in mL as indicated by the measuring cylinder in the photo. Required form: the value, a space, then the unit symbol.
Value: 460 mL
